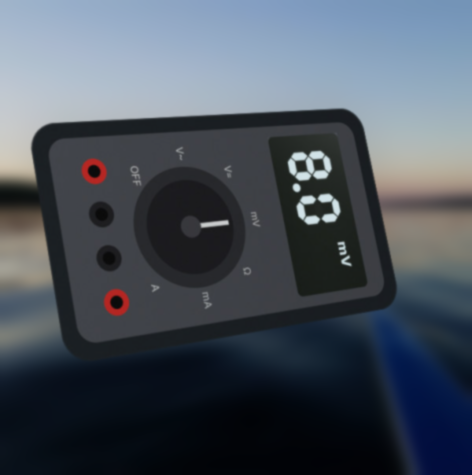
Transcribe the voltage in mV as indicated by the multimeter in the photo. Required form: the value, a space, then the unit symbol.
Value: 8.0 mV
